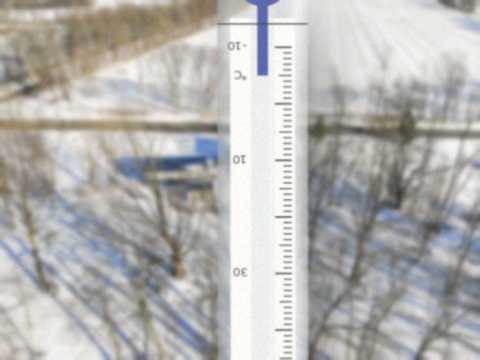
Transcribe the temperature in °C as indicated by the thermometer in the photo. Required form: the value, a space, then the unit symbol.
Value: -5 °C
